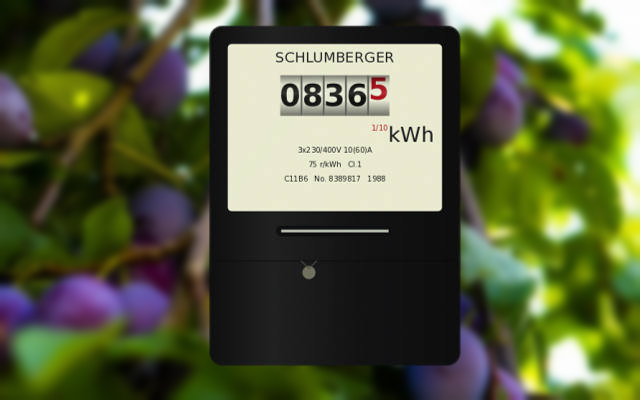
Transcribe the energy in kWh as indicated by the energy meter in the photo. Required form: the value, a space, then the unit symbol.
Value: 836.5 kWh
